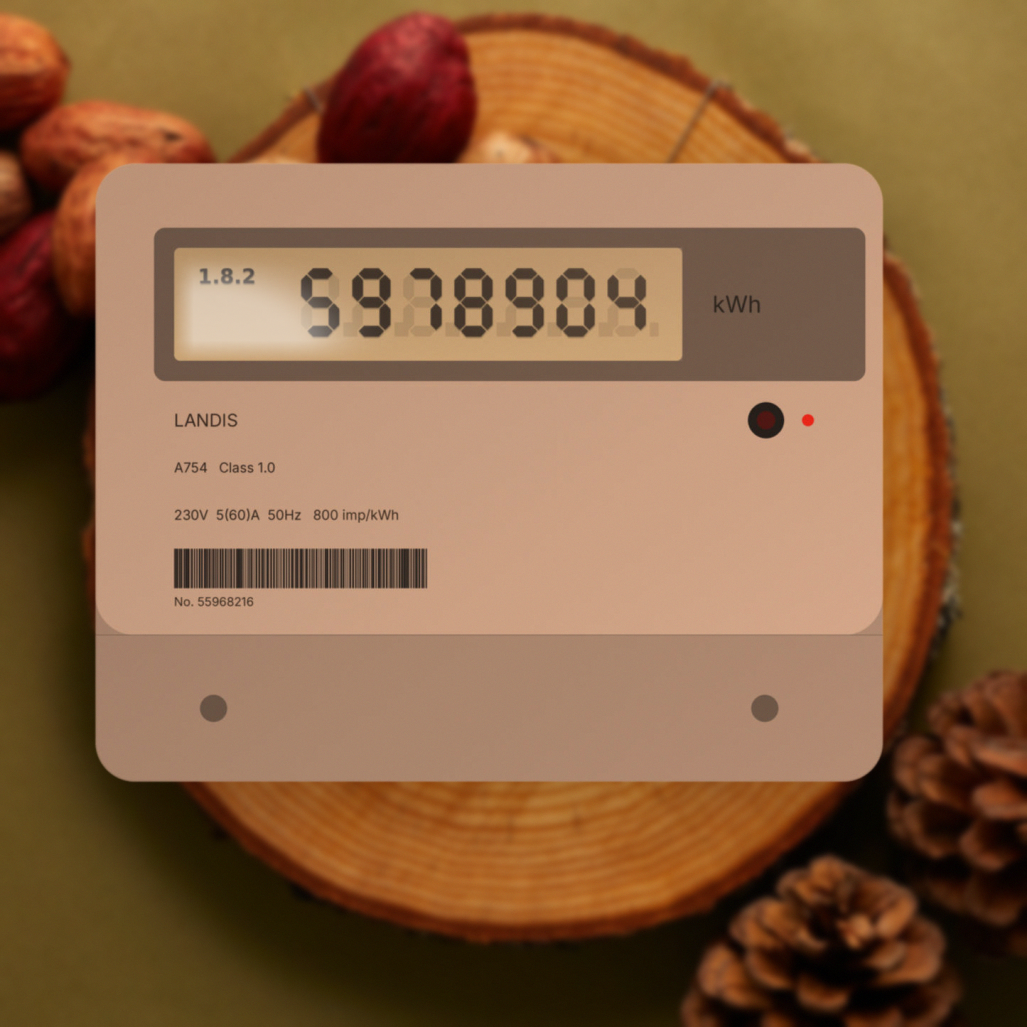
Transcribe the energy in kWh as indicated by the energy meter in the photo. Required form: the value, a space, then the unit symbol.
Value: 5978904 kWh
